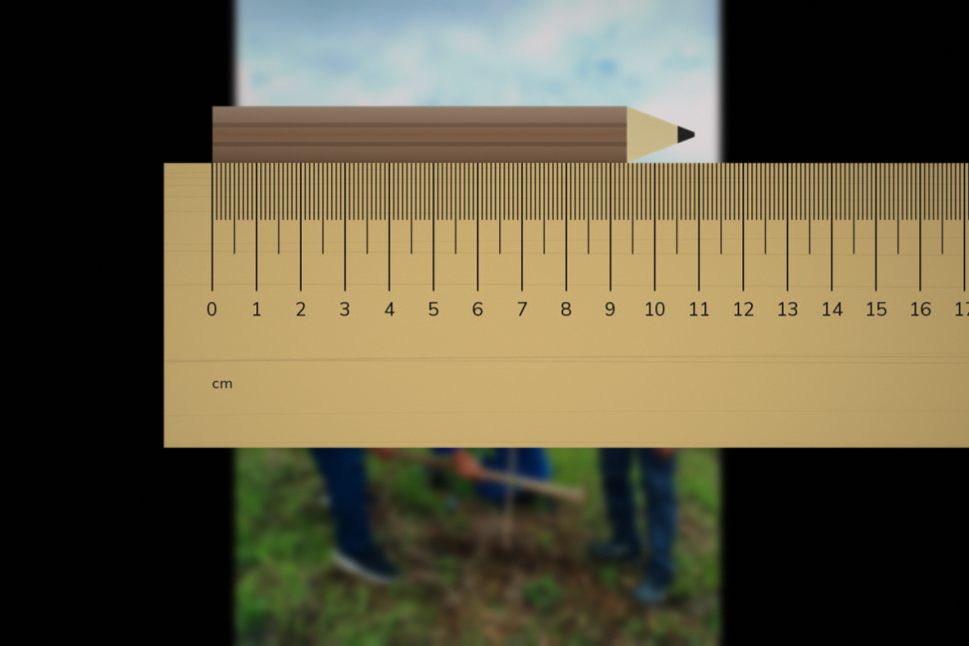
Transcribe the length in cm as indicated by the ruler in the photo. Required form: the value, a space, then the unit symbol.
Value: 10.9 cm
